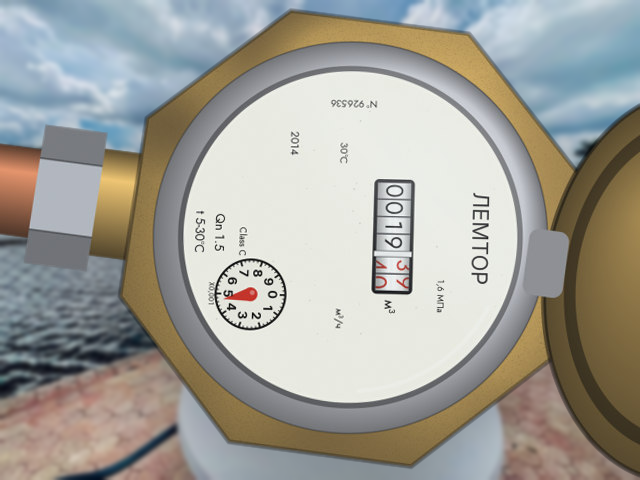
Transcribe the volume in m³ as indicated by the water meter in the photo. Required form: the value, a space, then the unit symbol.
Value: 19.394 m³
